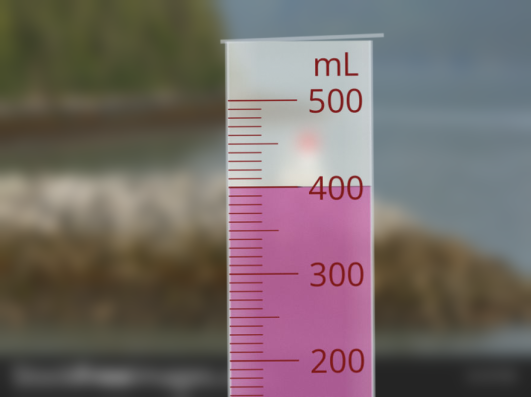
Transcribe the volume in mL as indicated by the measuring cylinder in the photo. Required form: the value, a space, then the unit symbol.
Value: 400 mL
